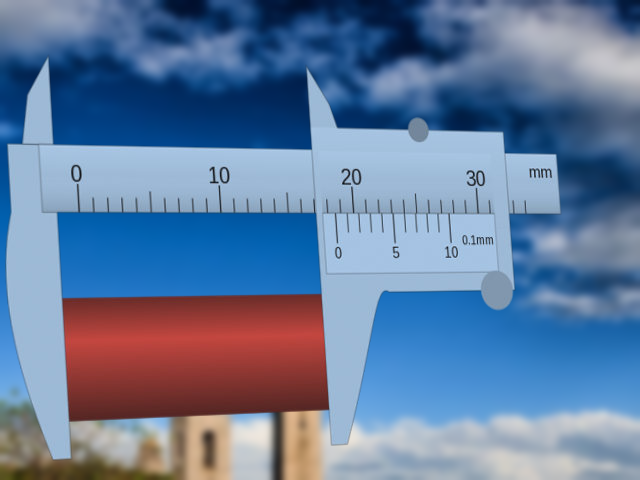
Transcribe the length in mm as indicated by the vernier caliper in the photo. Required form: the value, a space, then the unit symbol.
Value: 18.6 mm
